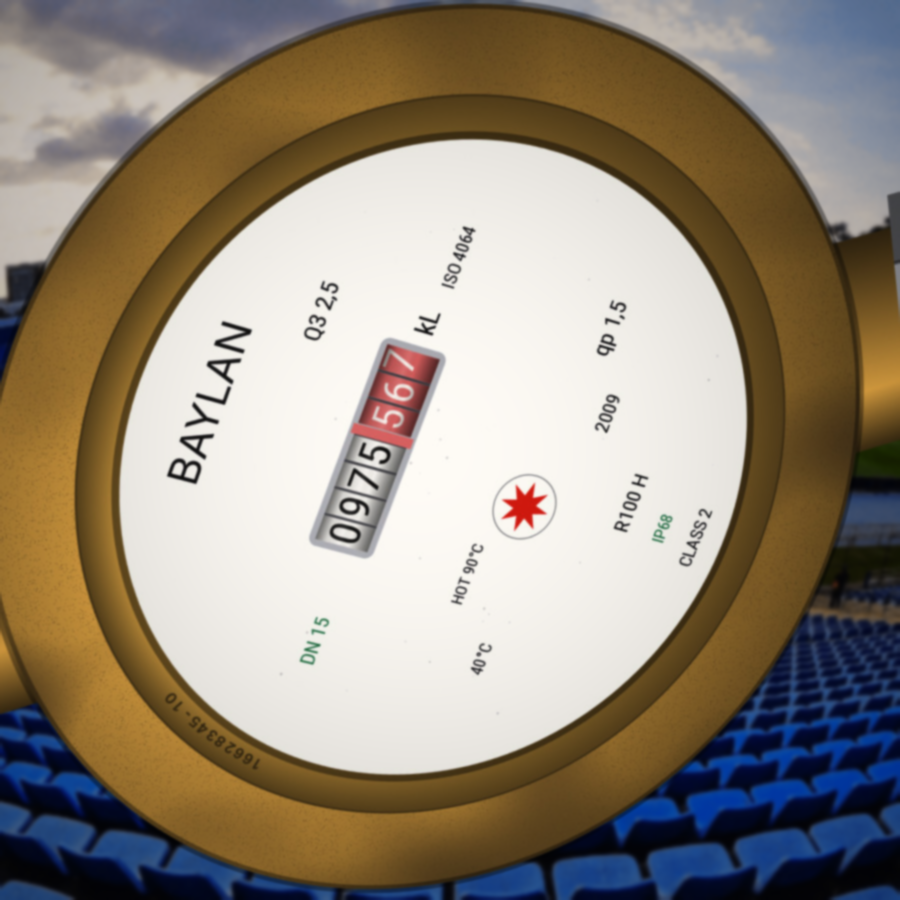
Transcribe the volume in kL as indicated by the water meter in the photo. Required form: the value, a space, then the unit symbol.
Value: 975.567 kL
